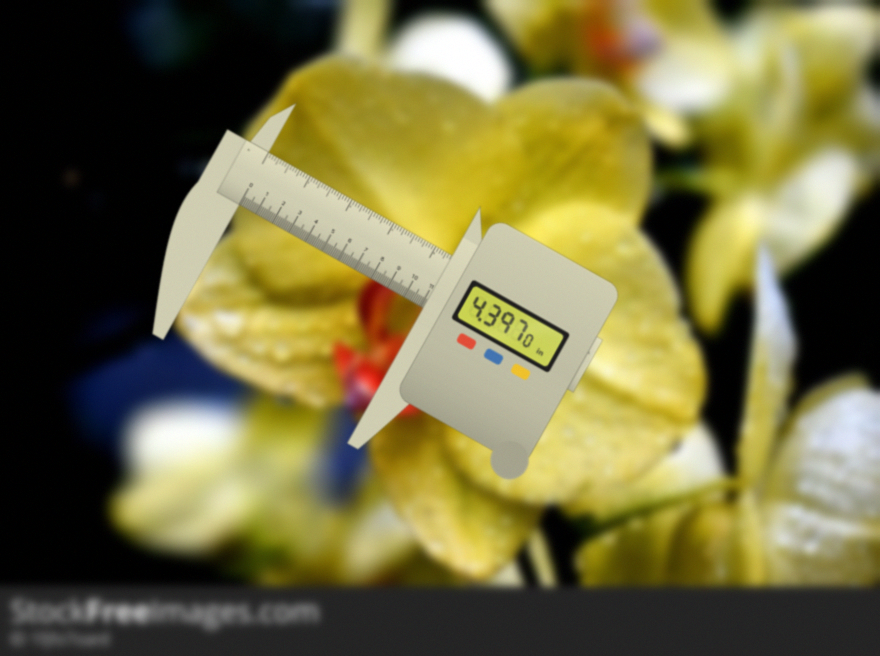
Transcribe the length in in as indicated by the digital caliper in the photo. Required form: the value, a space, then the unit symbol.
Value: 4.3970 in
